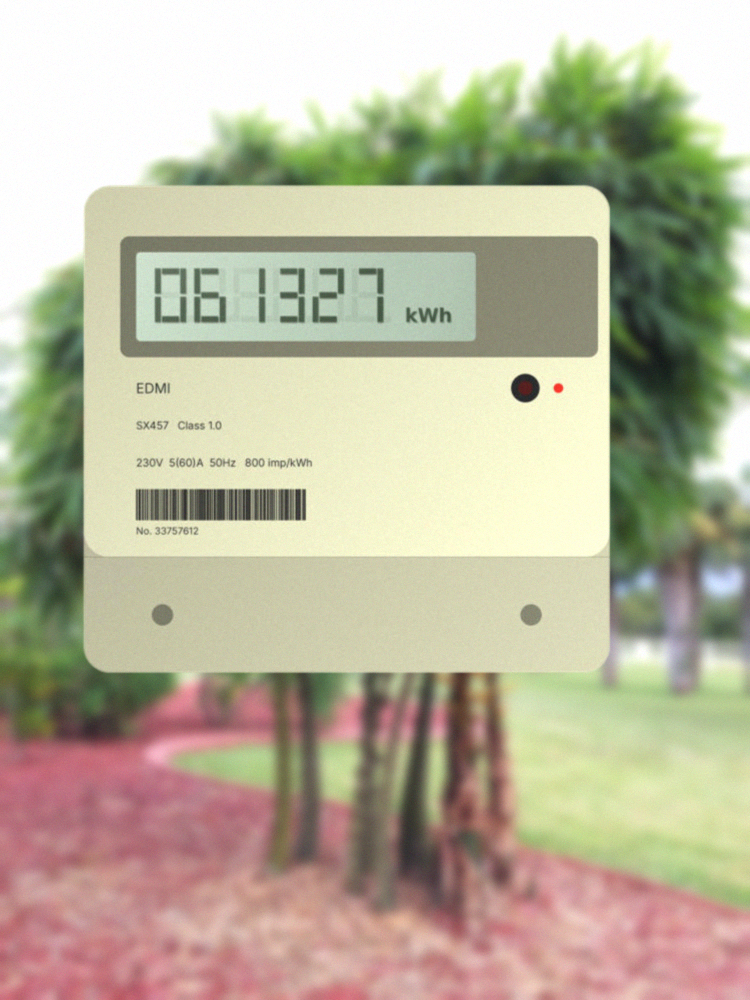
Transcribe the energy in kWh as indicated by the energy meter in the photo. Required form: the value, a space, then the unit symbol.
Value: 61327 kWh
